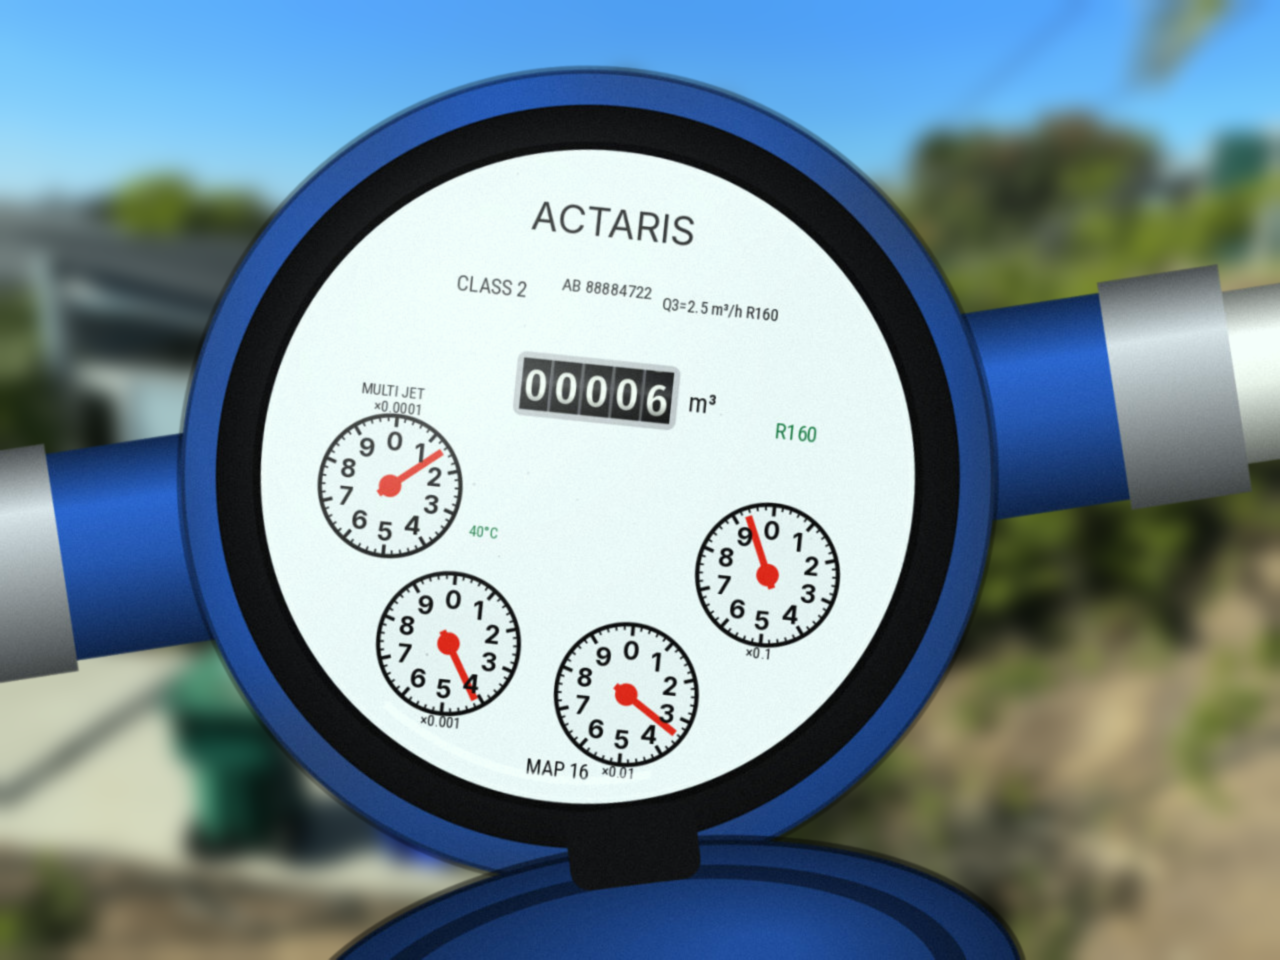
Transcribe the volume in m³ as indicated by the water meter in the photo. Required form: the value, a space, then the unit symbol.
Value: 5.9341 m³
